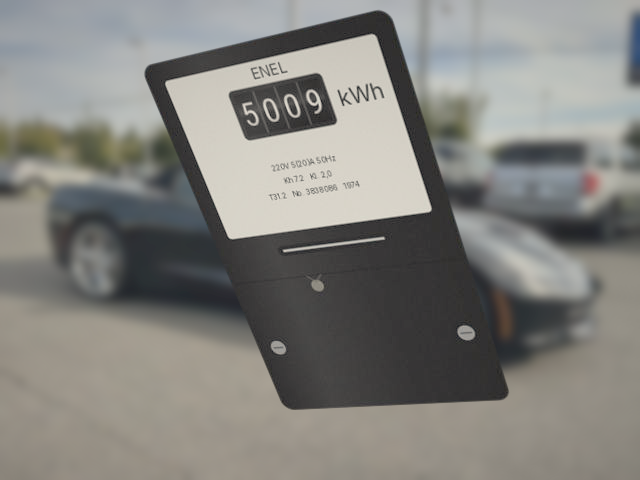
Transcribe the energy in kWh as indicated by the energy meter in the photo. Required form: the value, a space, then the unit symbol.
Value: 5009 kWh
